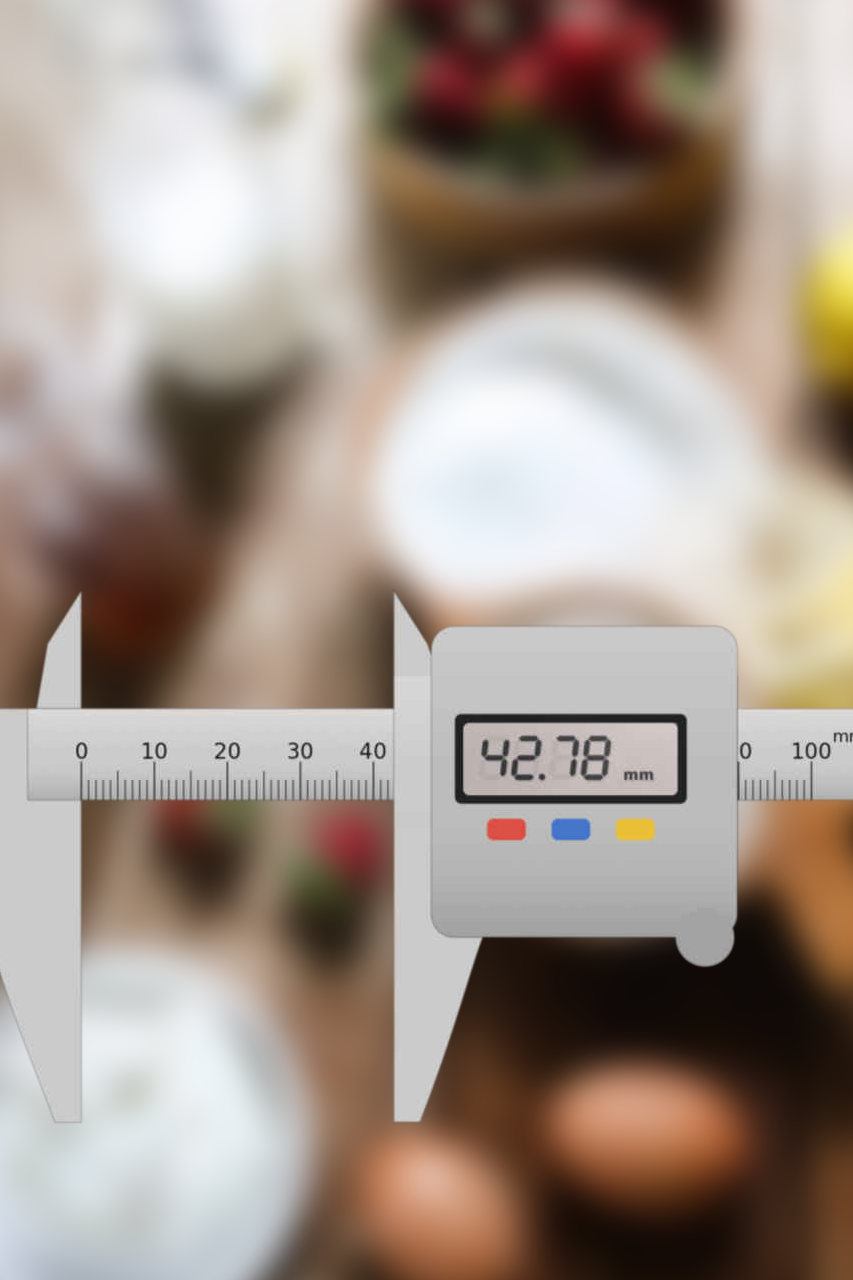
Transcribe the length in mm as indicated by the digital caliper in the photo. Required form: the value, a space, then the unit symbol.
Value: 42.78 mm
